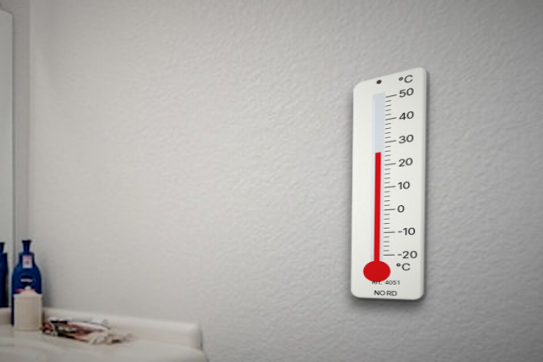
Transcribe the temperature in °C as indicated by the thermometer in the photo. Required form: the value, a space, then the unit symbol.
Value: 26 °C
